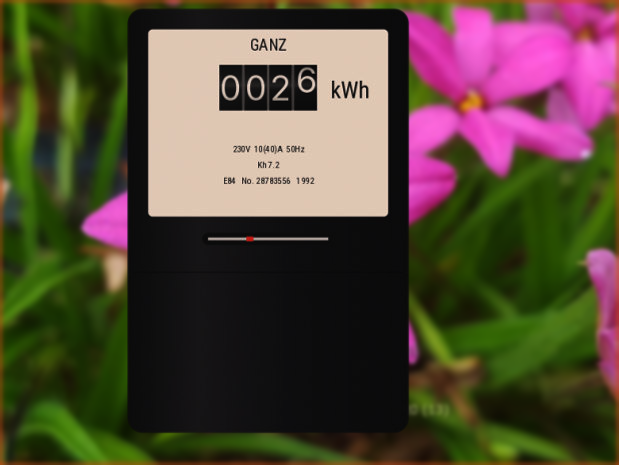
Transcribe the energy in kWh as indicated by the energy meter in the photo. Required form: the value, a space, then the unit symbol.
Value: 26 kWh
